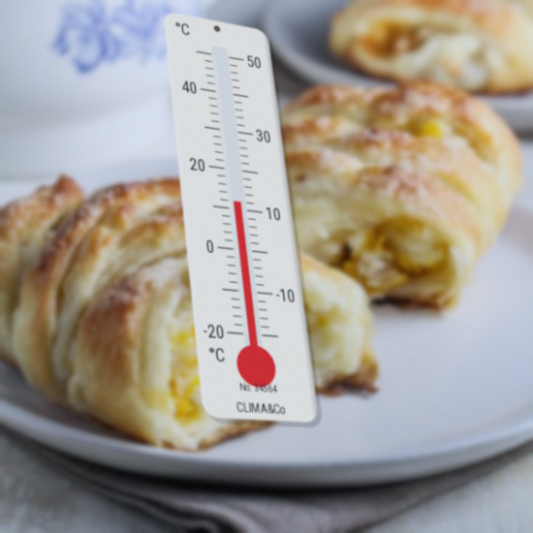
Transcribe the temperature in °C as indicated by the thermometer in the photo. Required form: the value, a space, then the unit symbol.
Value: 12 °C
